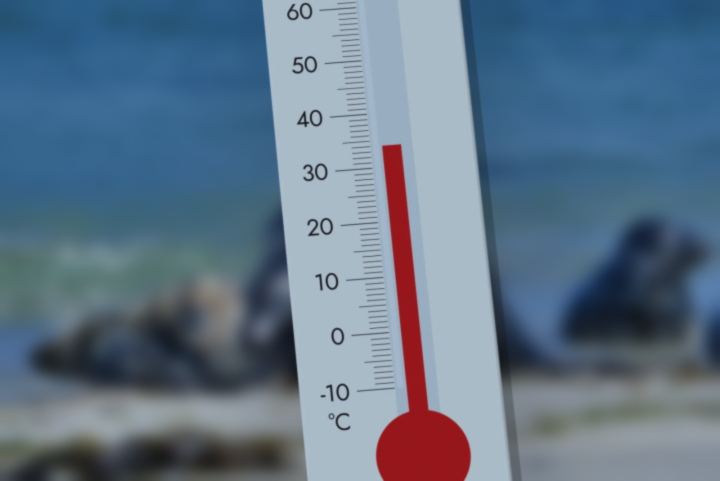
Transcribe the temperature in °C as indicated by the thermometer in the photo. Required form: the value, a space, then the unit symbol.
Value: 34 °C
